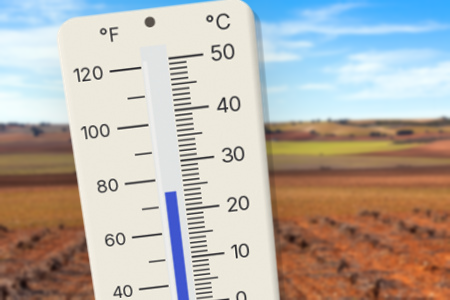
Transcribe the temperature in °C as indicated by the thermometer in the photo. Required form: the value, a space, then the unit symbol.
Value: 24 °C
